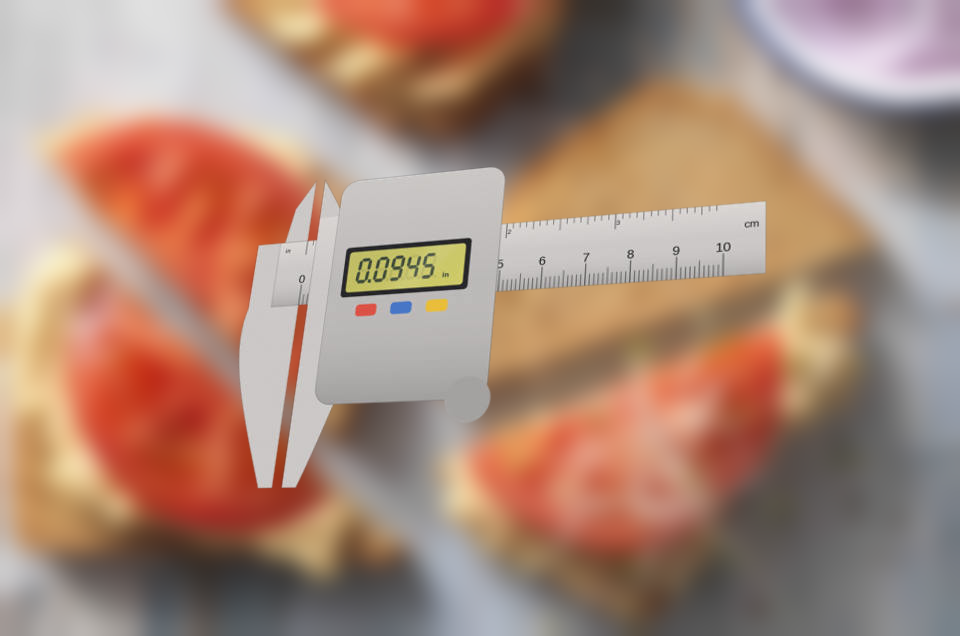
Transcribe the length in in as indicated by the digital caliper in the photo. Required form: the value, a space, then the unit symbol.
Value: 0.0945 in
